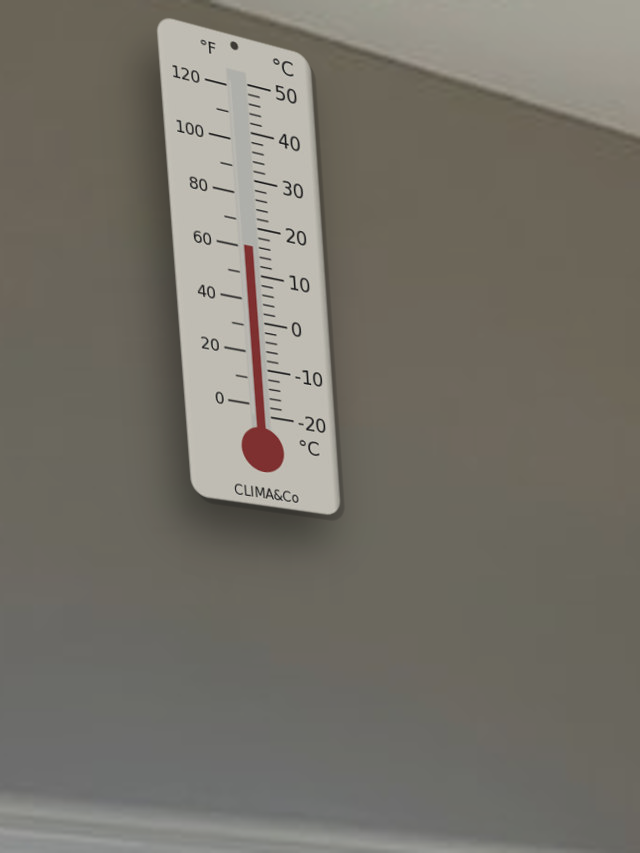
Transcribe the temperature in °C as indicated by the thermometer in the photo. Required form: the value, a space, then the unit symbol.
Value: 16 °C
